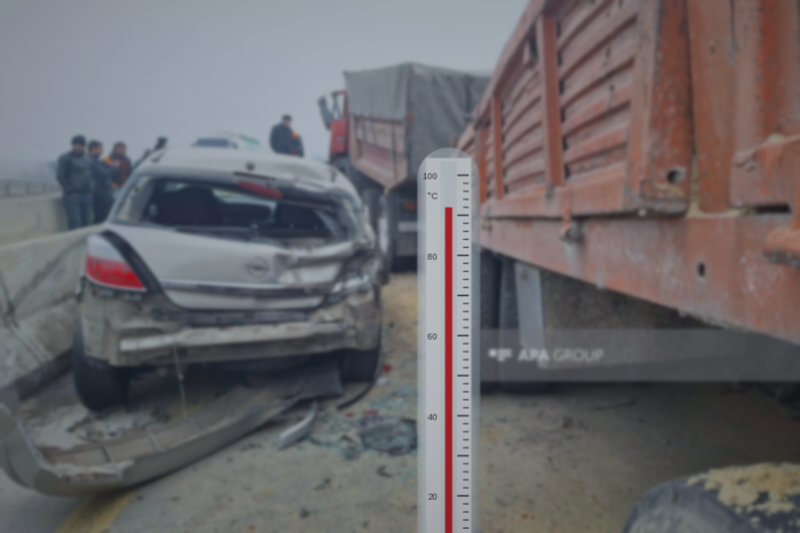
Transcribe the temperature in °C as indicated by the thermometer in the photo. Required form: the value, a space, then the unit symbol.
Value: 92 °C
